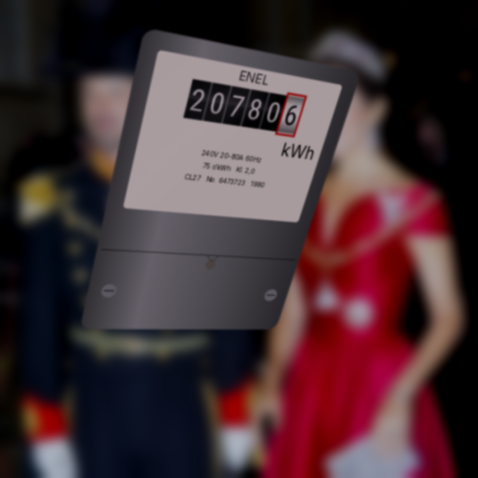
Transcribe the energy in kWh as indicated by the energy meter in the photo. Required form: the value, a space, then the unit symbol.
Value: 20780.6 kWh
